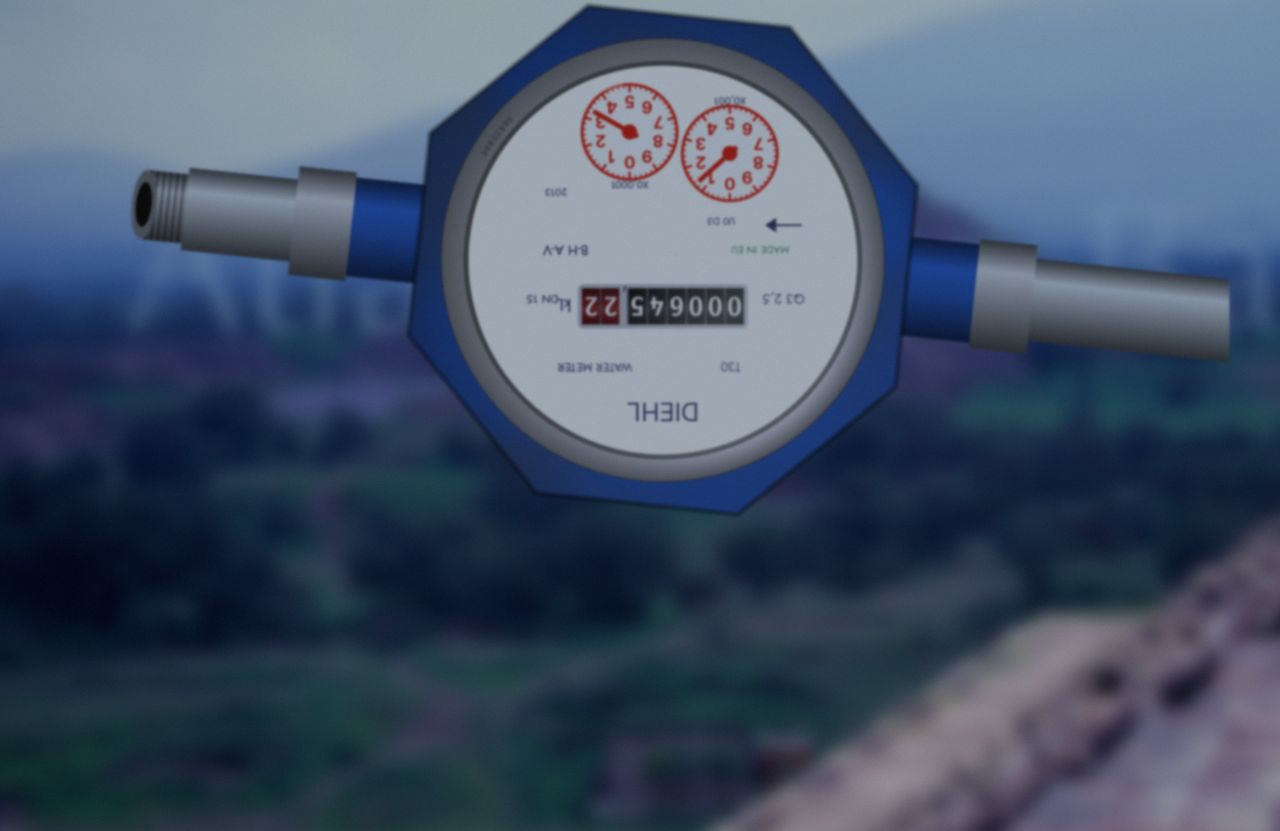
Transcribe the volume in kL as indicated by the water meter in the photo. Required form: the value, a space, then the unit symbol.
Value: 645.2213 kL
